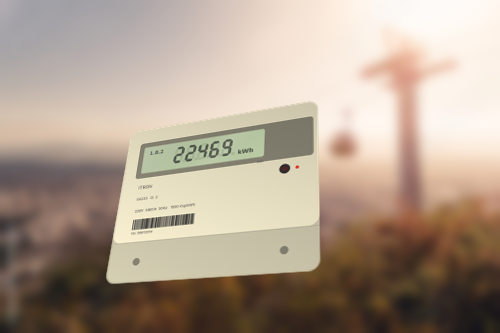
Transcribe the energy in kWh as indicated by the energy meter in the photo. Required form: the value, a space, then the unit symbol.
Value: 22469 kWh
